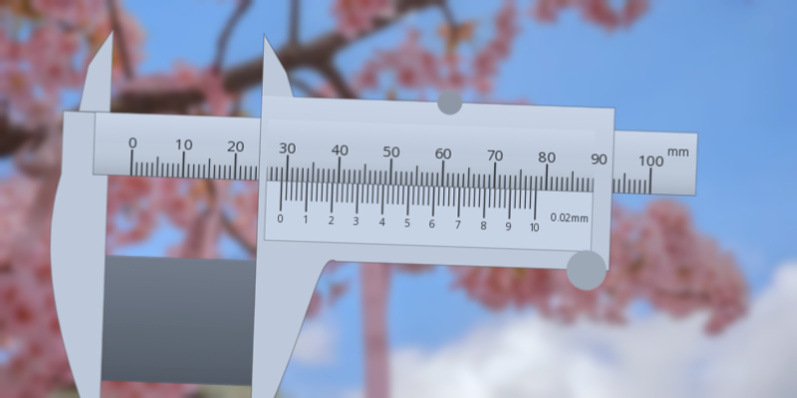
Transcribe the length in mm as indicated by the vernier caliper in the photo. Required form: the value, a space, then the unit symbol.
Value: 29.0 mm
